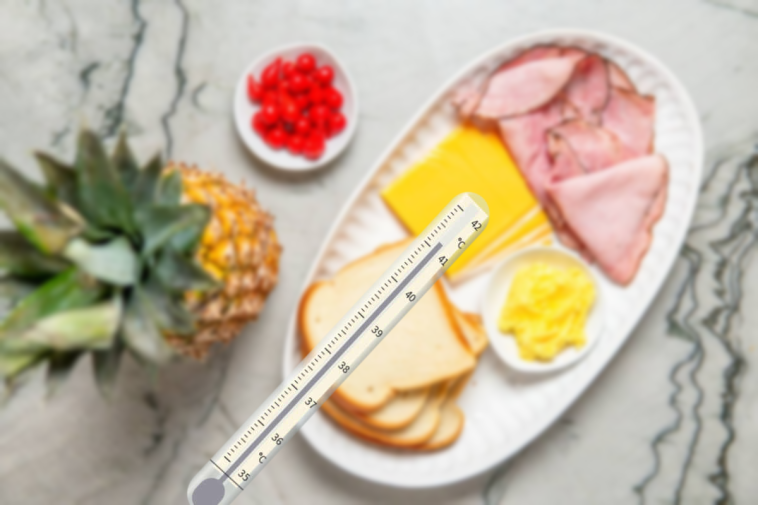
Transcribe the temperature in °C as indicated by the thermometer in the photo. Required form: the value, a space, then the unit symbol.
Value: 41.2 °C
